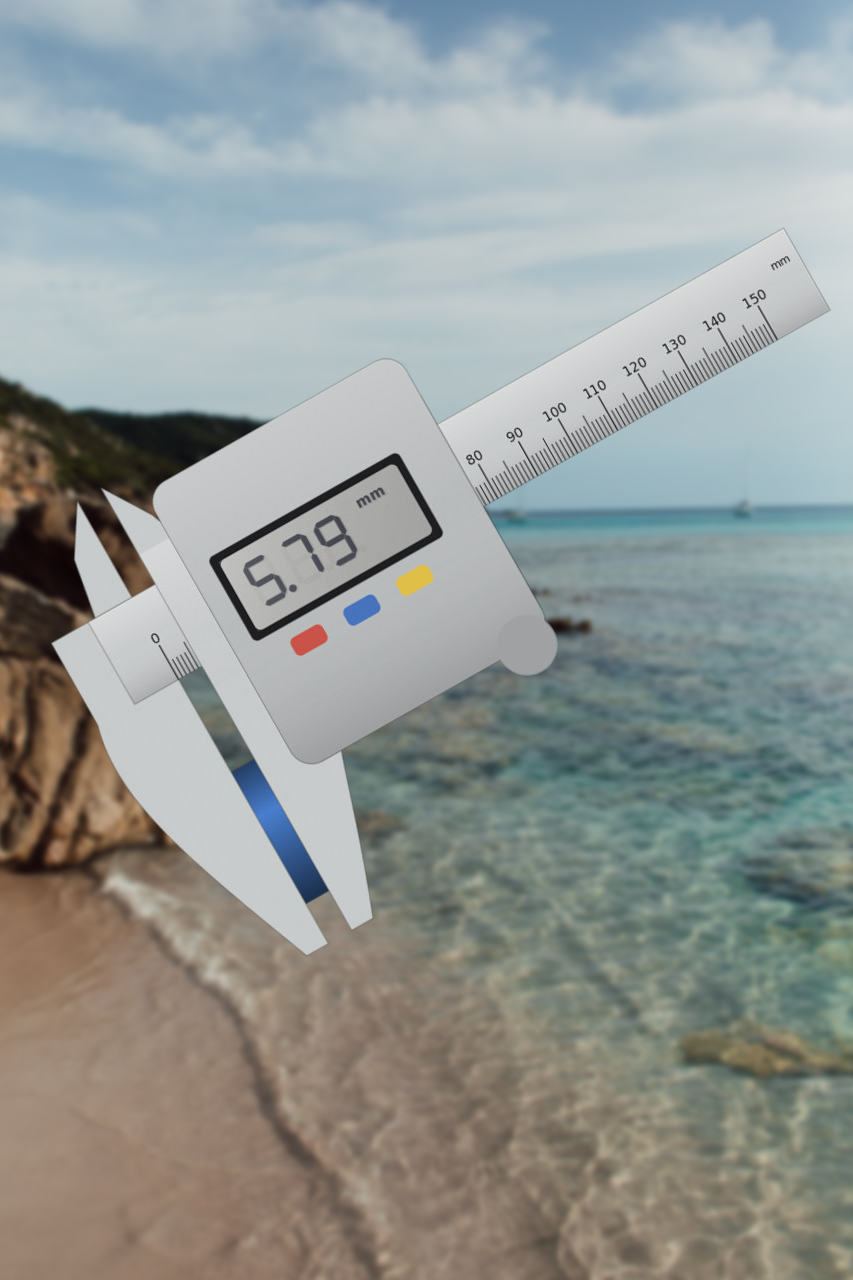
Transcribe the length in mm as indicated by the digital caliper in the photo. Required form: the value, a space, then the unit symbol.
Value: 5.79 mm
